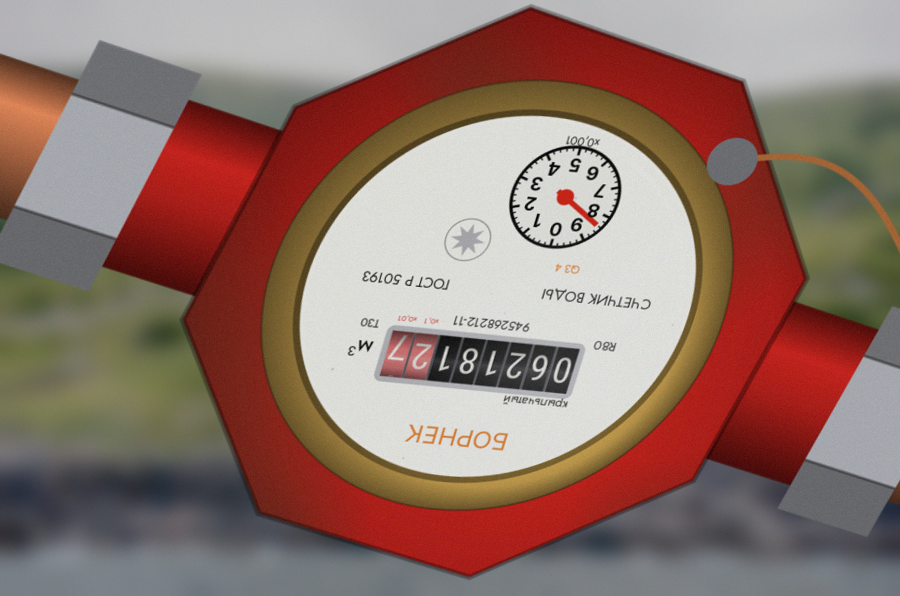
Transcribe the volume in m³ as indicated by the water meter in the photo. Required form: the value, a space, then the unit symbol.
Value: 62181.268 m³
